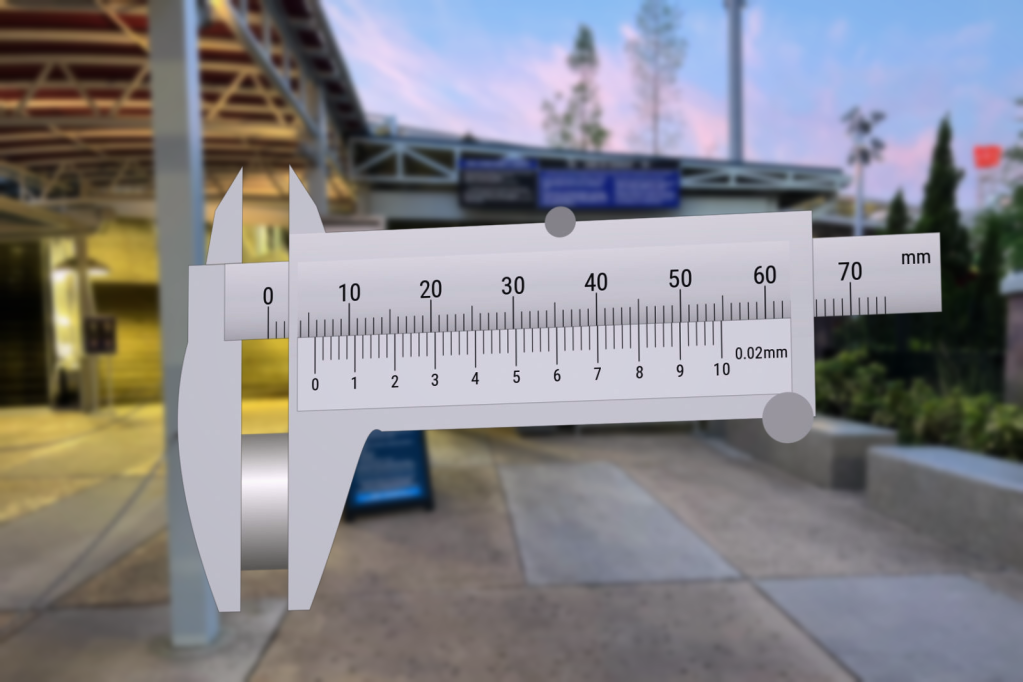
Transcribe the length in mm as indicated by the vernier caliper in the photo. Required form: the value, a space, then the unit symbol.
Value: 5.8 mm
